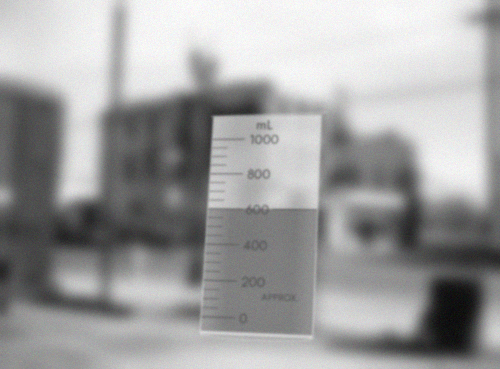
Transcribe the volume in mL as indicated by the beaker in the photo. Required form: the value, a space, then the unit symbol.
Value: 600 mL
